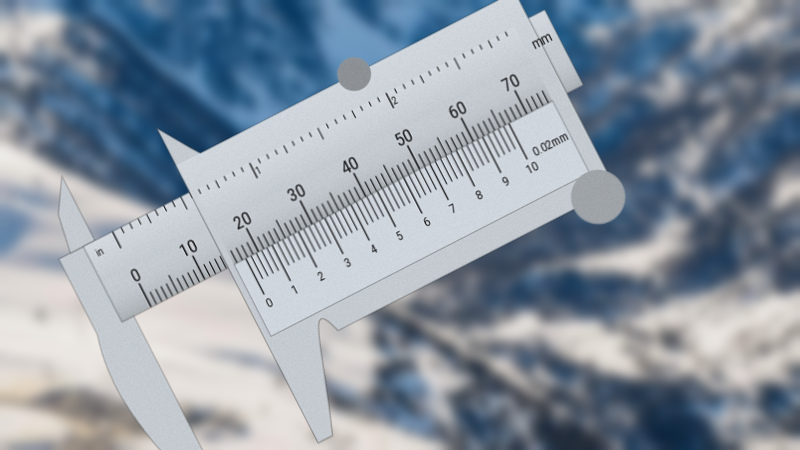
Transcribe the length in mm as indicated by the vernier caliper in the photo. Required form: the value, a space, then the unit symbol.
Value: 17.6 mm
